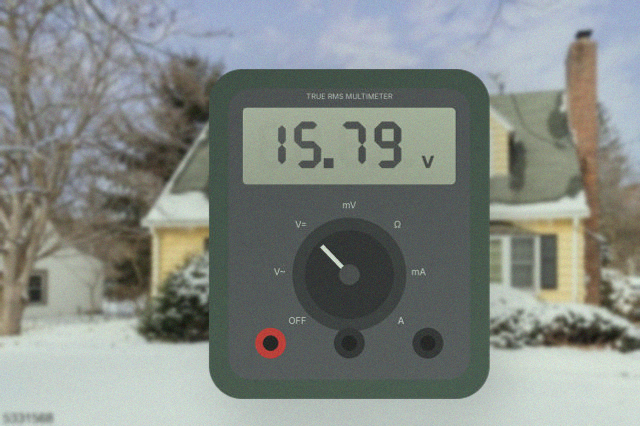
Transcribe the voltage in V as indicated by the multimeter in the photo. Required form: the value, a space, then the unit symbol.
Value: 15.79 V
